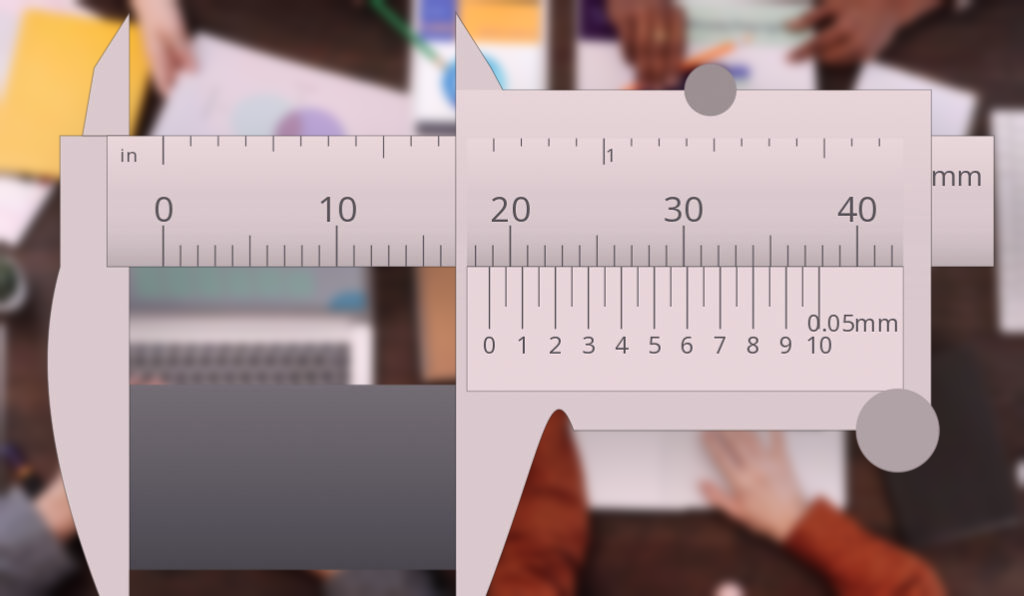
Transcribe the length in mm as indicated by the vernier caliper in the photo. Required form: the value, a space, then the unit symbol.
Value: 18.8 mm
